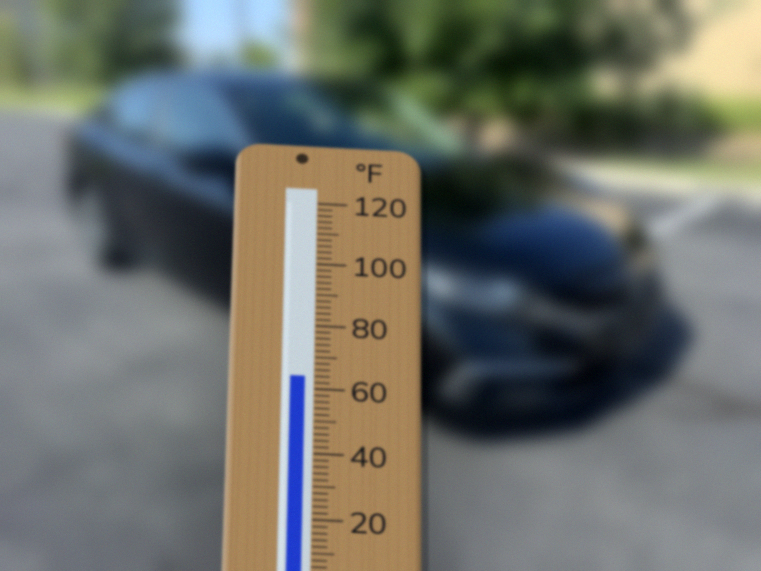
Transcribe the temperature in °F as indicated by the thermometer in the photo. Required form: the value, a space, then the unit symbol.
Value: 64 °F
